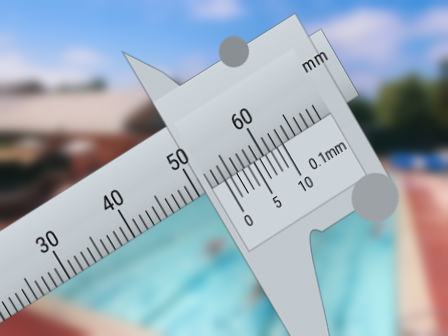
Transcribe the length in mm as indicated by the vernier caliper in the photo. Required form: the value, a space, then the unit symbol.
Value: 54.0 mm
